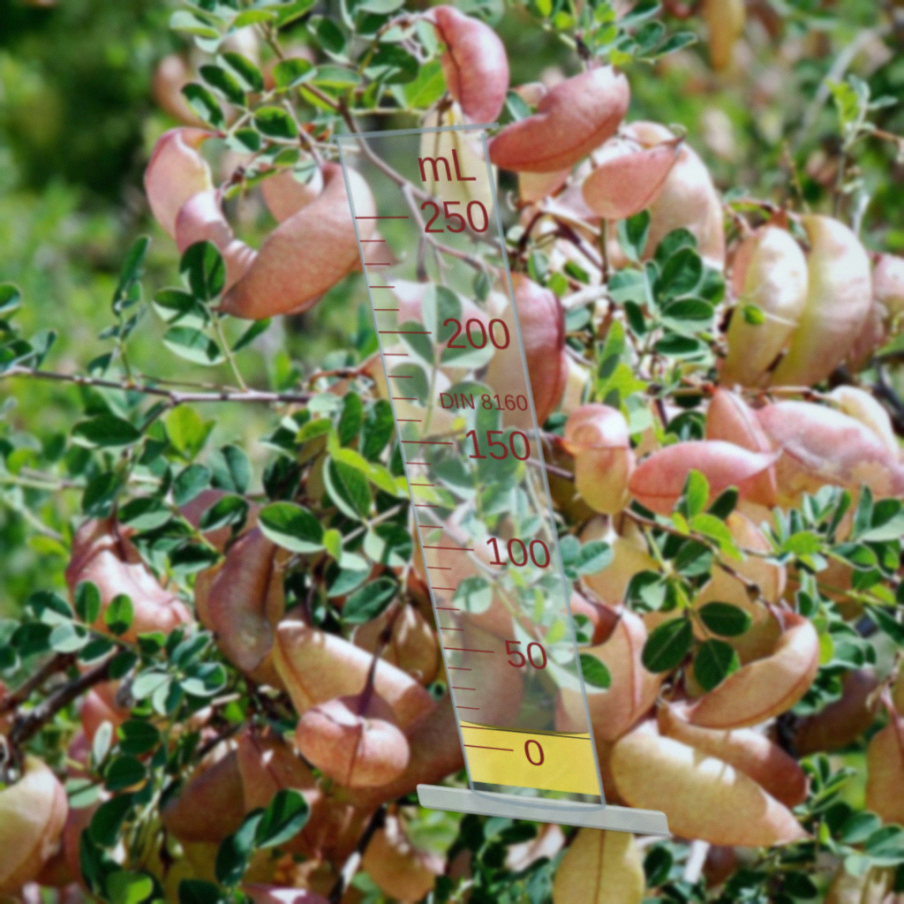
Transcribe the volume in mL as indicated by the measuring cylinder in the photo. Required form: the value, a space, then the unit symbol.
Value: 10 mL
